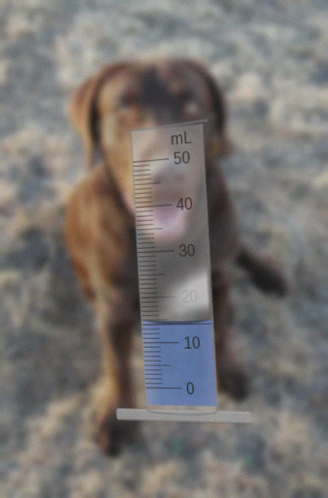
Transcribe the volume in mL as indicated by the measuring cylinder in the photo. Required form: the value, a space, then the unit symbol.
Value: 14 mL
